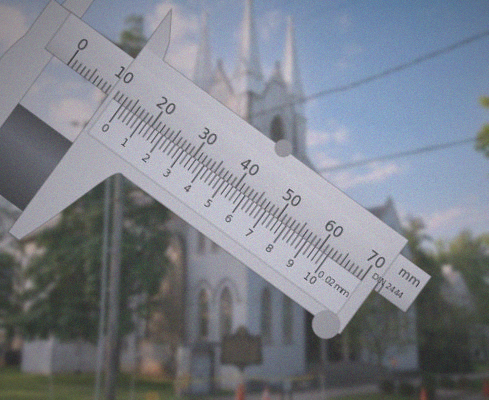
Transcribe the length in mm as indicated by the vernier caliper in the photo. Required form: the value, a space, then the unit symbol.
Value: 13.0 mm
